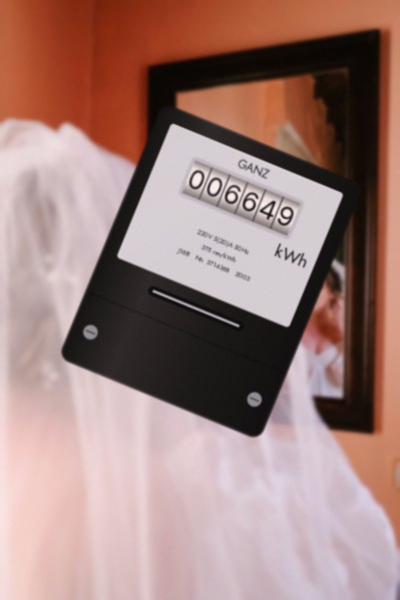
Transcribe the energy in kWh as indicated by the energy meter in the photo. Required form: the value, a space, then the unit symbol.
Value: 6649 kWh
